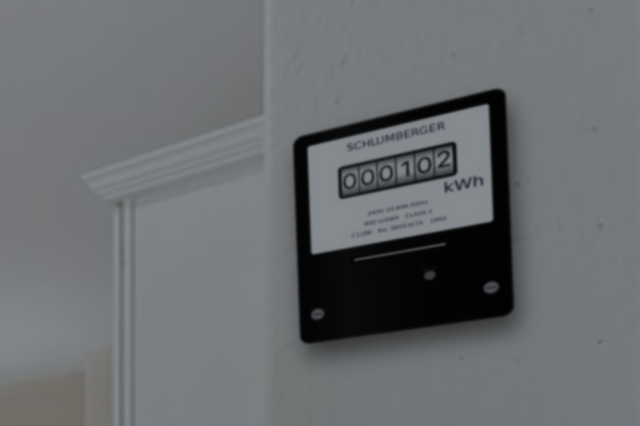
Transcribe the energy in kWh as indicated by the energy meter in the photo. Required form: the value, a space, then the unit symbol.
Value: 102 kWh
